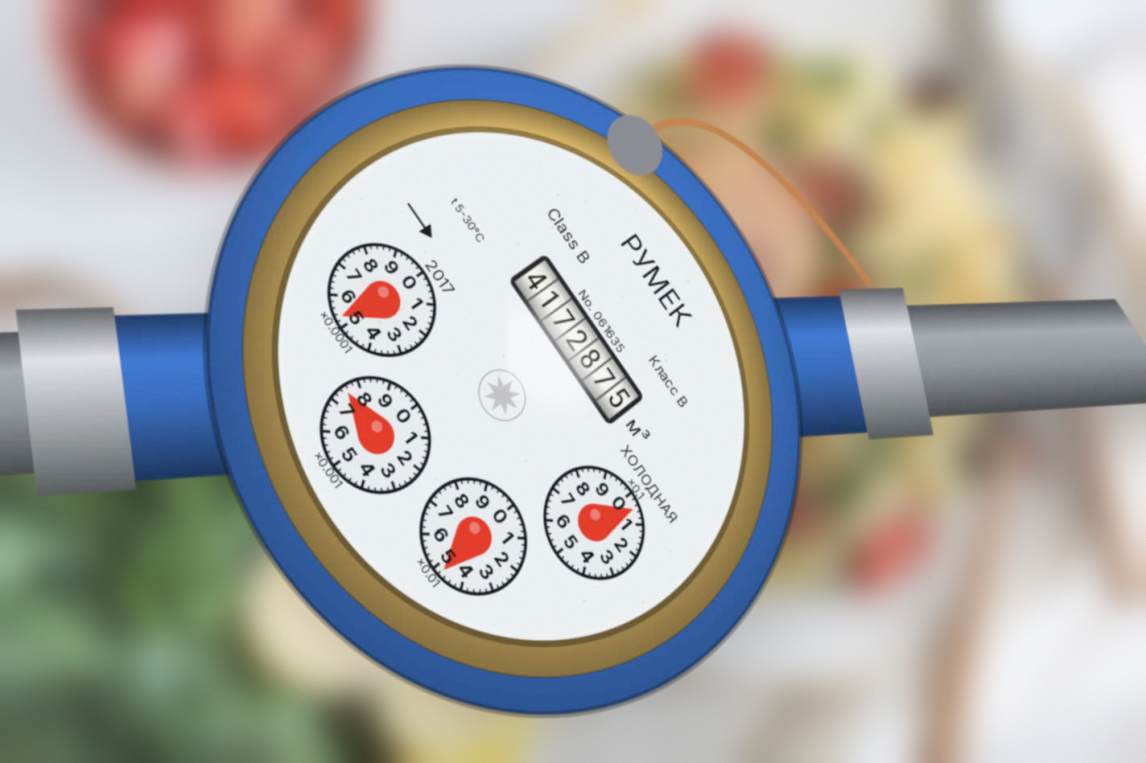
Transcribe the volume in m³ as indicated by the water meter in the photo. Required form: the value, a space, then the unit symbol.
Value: 4172875.0475 m³
